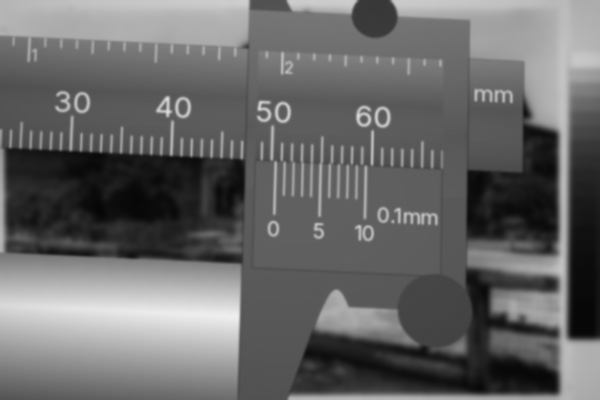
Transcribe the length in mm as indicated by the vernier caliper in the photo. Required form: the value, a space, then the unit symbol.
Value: 50.4 mm
